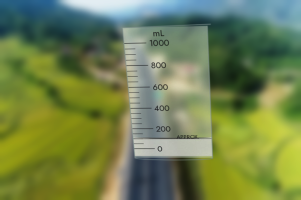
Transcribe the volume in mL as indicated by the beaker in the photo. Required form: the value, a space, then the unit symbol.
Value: 100 mL
